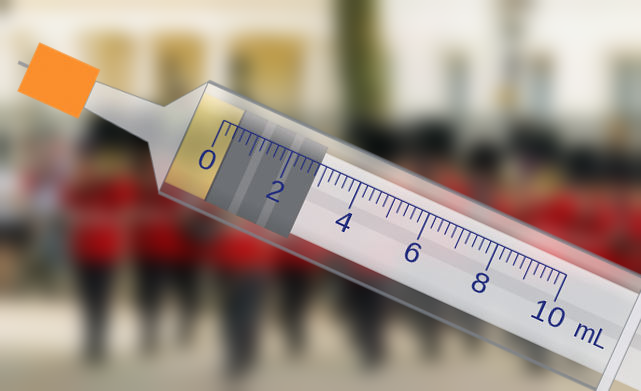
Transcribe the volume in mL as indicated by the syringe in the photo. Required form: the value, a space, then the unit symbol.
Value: 0.4 mL
